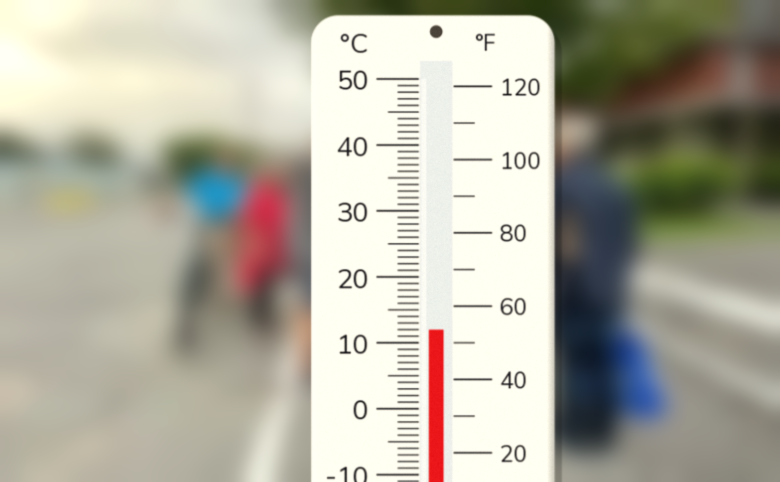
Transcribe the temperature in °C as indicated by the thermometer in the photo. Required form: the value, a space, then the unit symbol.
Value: 12 °C
